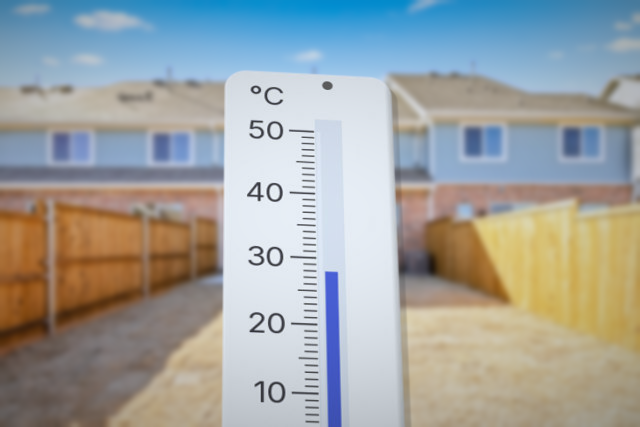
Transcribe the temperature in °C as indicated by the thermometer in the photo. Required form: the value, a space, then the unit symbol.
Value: 28 °C
